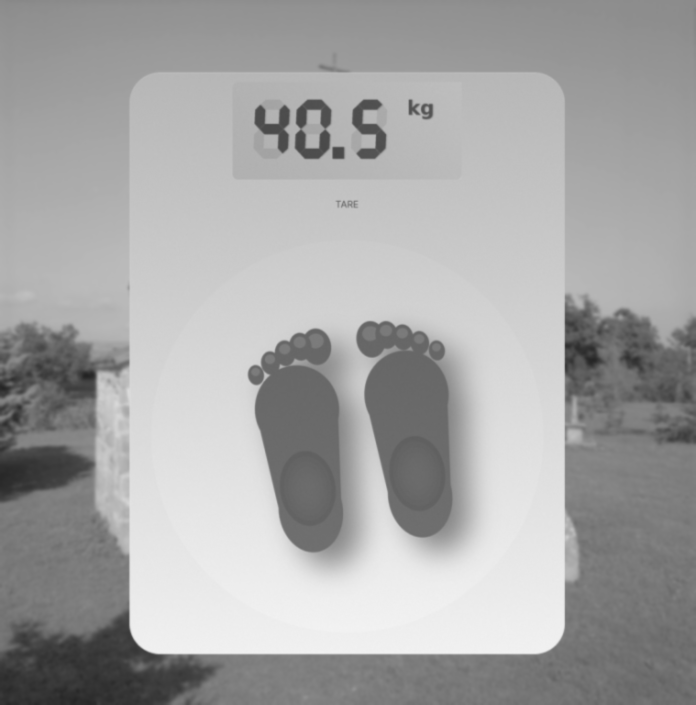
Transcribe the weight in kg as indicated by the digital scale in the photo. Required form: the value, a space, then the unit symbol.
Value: 40.5 kg
